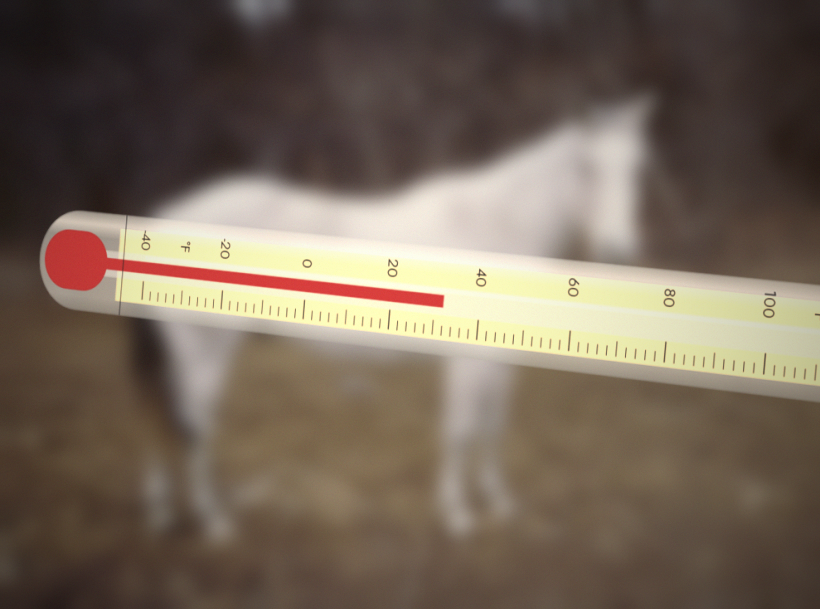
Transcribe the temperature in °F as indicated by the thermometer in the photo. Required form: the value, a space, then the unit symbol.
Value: 32 °F
